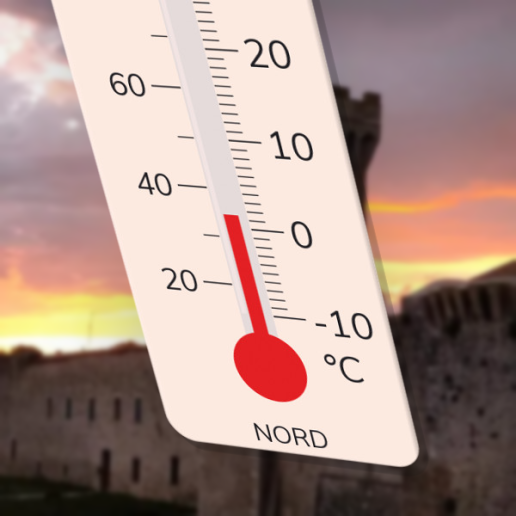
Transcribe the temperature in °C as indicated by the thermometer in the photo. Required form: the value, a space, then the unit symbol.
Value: 1.5 °C
